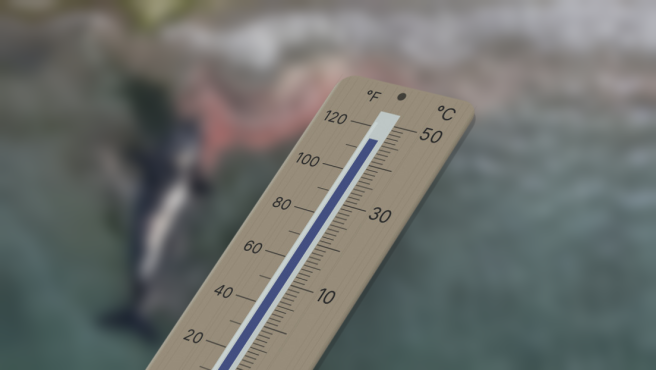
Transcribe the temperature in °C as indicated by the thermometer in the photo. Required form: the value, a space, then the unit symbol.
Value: 46 °C
